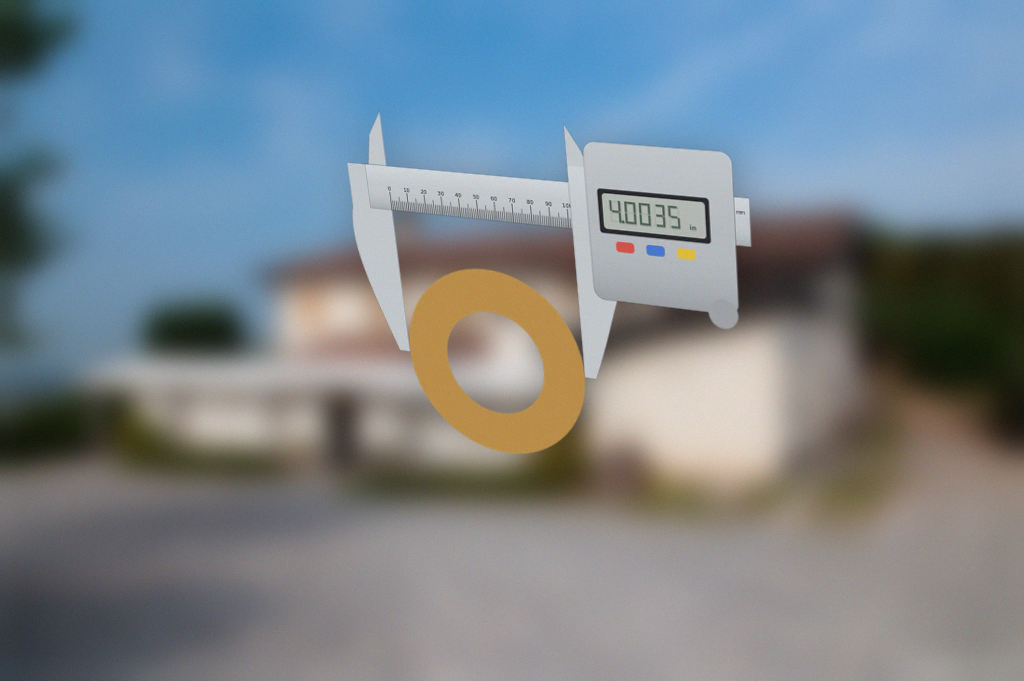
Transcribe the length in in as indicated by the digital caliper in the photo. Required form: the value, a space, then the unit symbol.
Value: 4.0035 in
